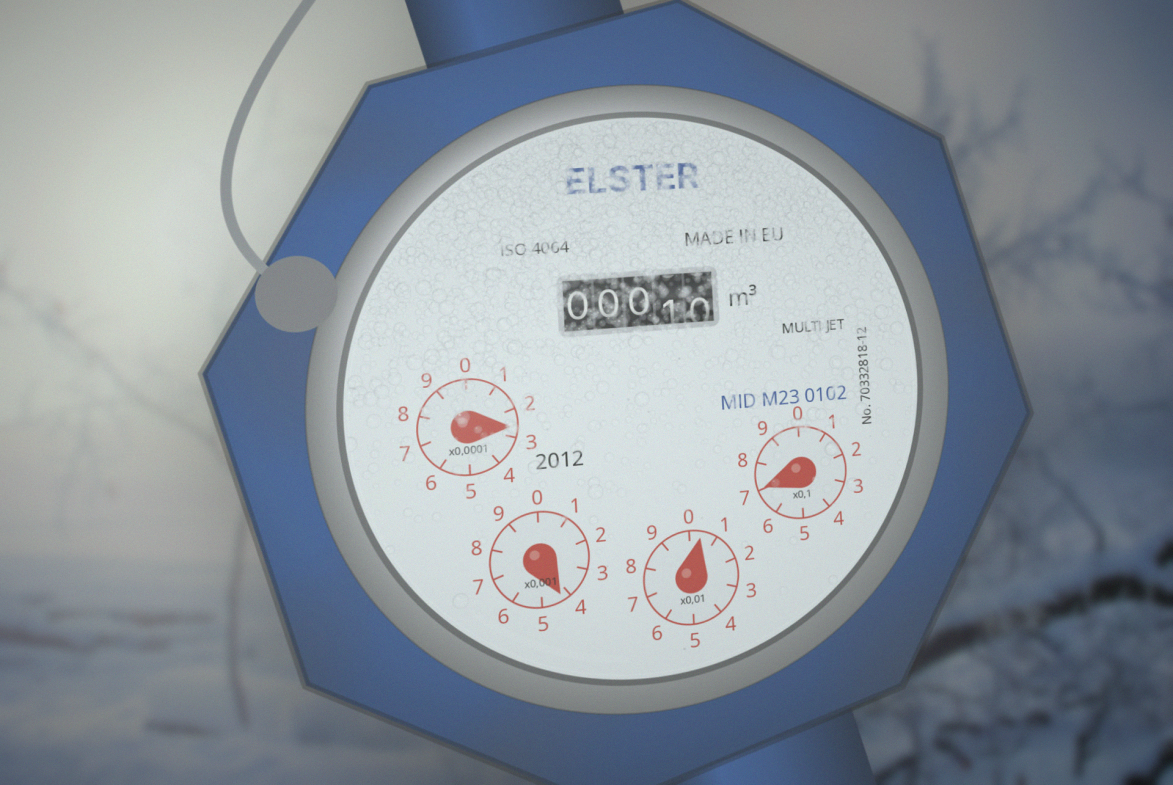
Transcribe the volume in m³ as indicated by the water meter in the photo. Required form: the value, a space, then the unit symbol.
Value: 9.7042 m³
